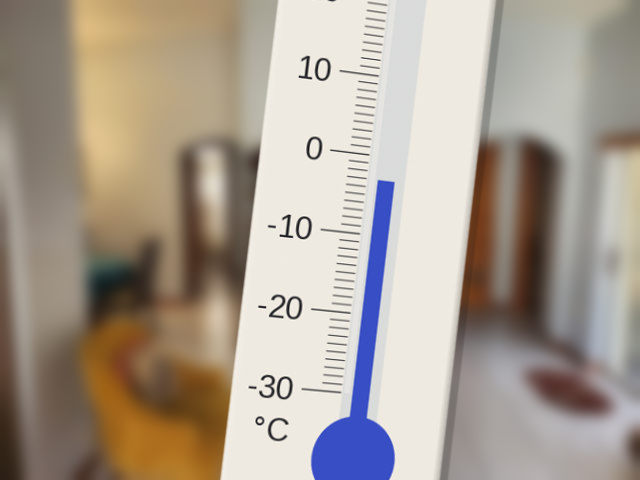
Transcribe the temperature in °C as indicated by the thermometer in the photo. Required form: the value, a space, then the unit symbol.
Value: -3 °C
